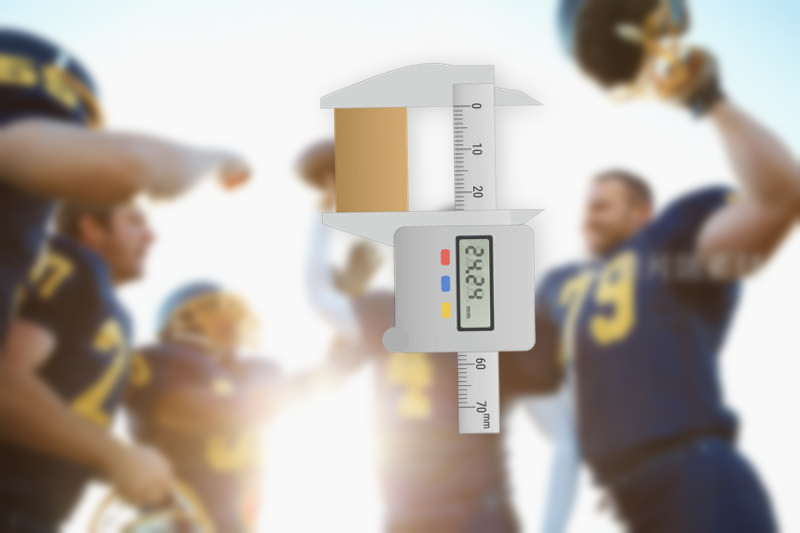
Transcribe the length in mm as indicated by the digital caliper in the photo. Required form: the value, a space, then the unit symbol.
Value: 24.24 mm
